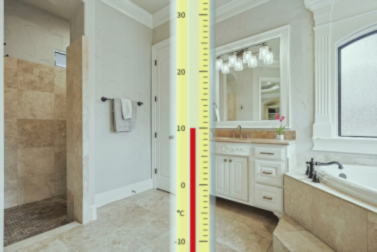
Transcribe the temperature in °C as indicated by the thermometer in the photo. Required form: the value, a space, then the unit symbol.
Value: 10 °C
